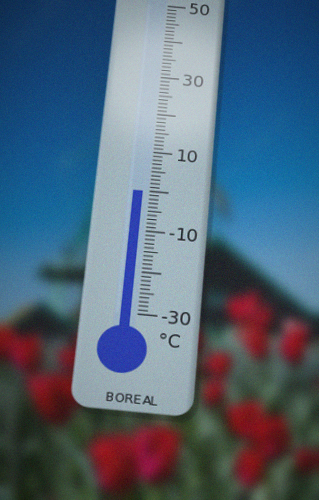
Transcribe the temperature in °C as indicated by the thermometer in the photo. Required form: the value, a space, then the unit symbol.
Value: 0 °C
